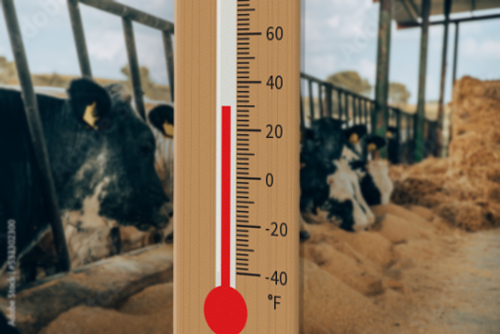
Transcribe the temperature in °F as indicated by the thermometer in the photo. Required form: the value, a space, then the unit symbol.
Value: 30 °F
